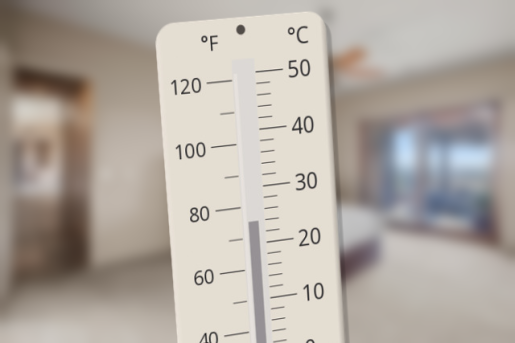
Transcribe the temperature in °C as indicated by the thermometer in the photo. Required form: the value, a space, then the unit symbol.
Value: 24 °C
